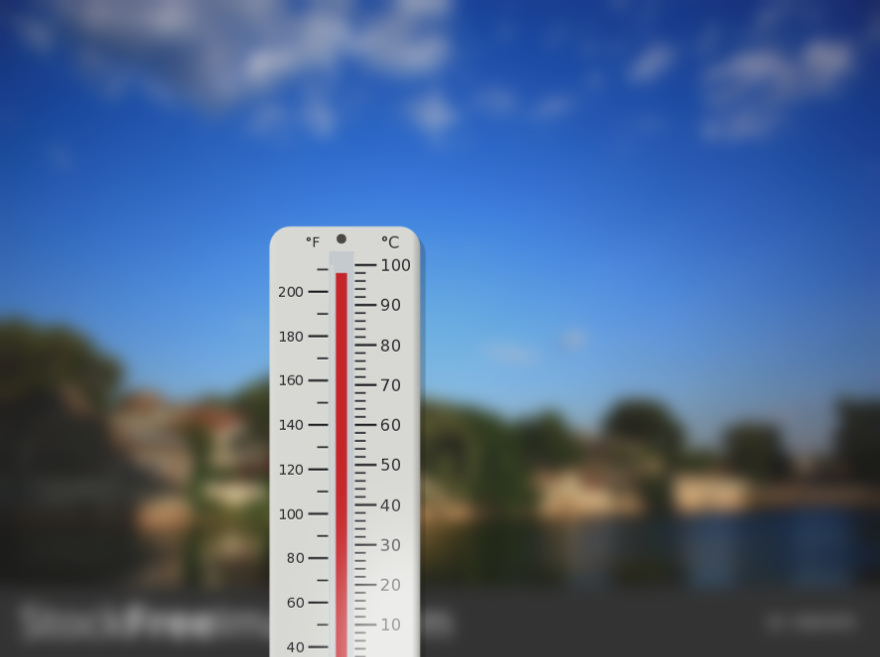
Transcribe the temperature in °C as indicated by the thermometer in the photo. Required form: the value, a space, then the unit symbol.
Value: 98 °C
